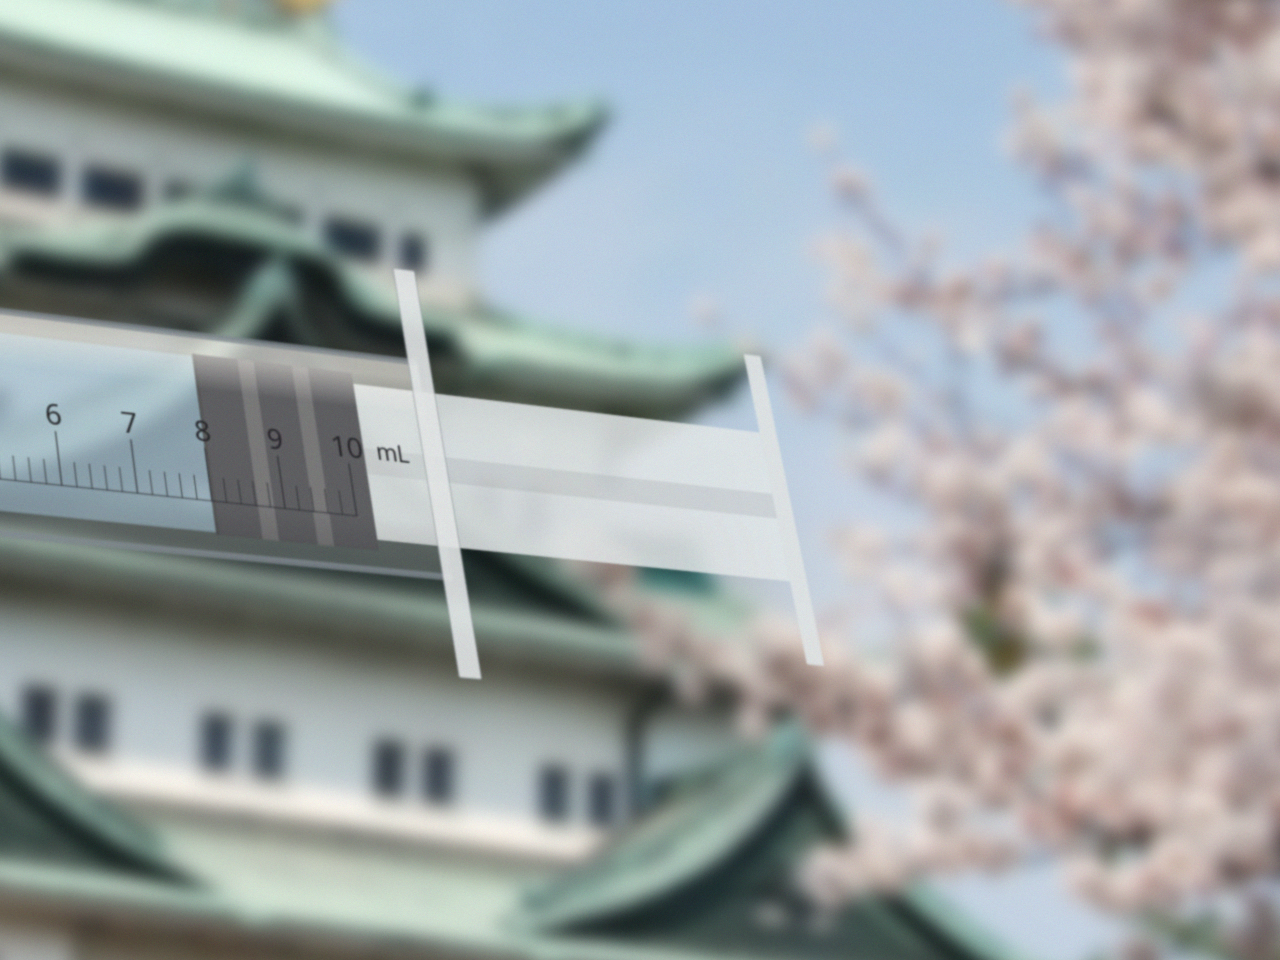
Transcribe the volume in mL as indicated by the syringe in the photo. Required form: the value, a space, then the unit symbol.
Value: 8 mL
